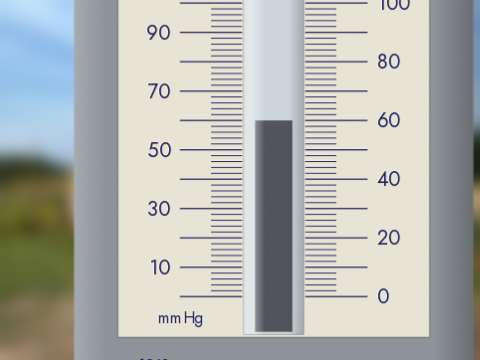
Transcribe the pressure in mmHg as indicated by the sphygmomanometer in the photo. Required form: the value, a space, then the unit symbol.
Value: 60 mmHg
